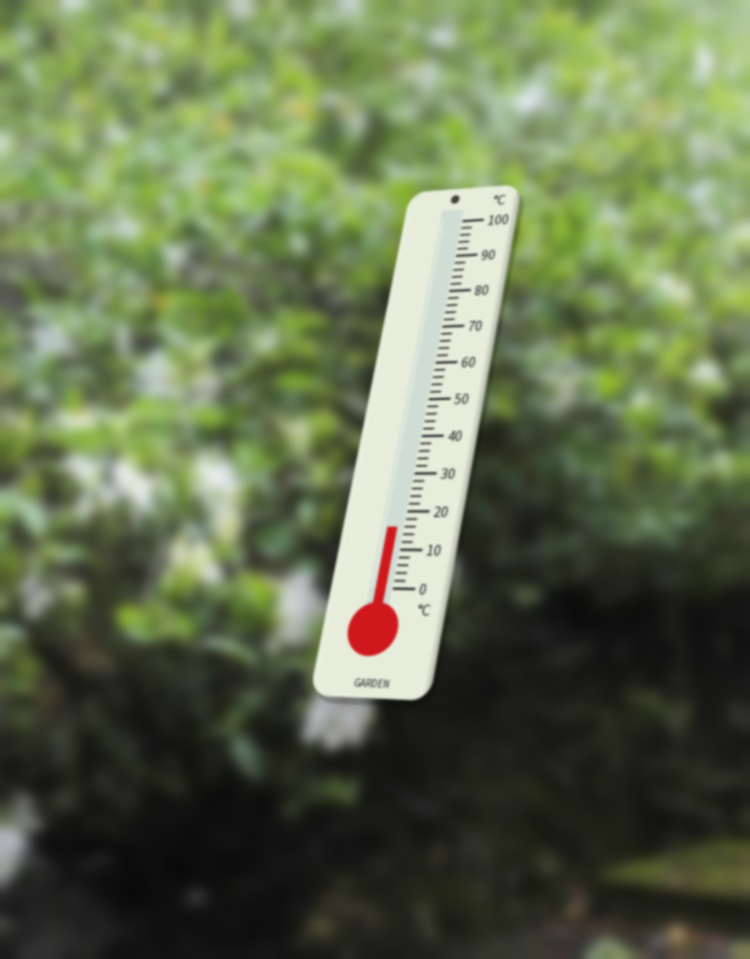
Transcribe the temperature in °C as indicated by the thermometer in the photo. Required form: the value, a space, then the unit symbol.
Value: 16 °C
